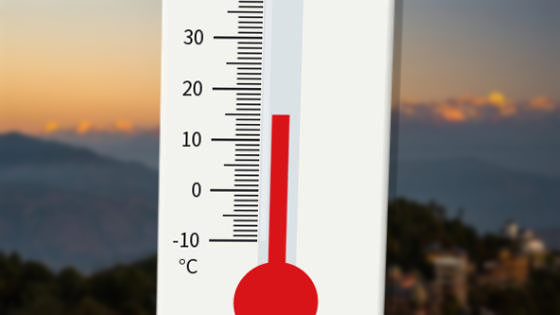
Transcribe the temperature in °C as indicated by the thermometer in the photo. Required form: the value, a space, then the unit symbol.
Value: 15 °C
